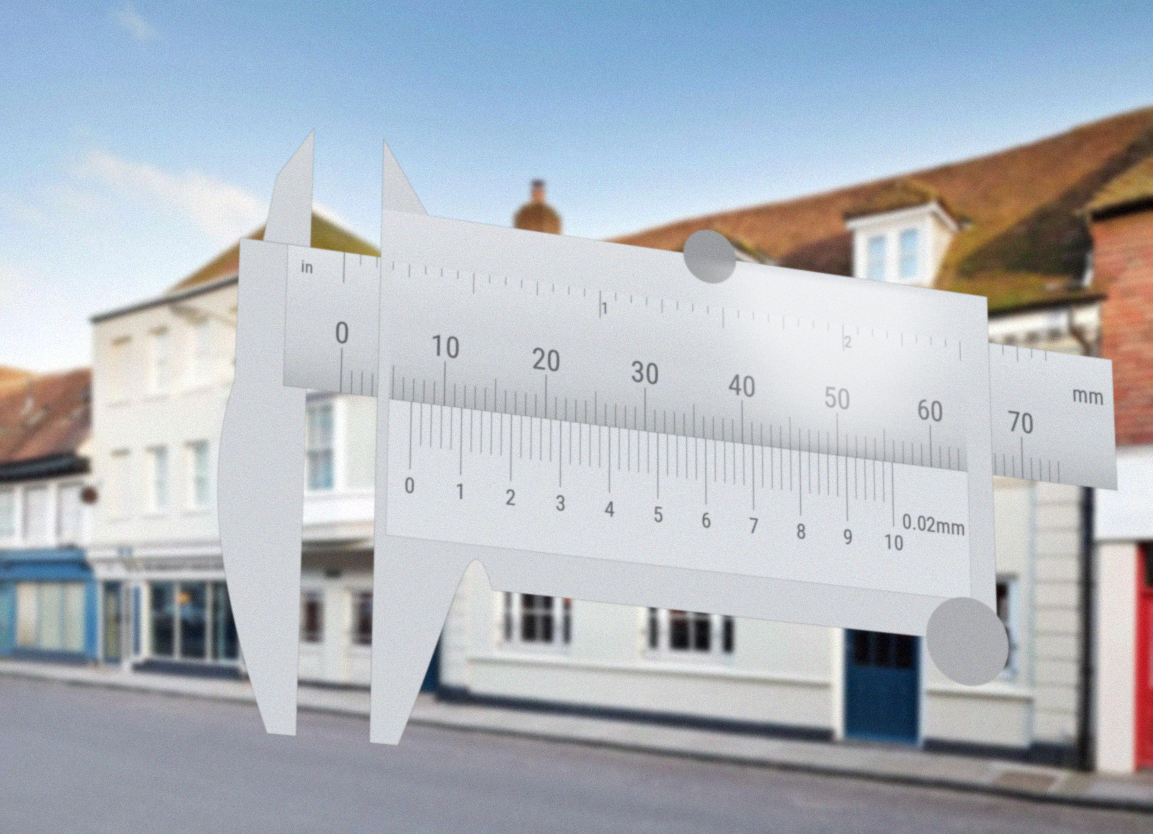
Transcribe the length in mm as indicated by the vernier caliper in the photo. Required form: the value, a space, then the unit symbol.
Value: 6.8 mm
